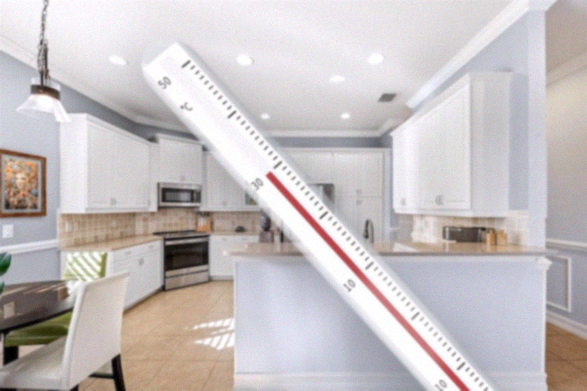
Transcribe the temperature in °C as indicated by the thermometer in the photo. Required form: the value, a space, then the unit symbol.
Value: 30 °C
